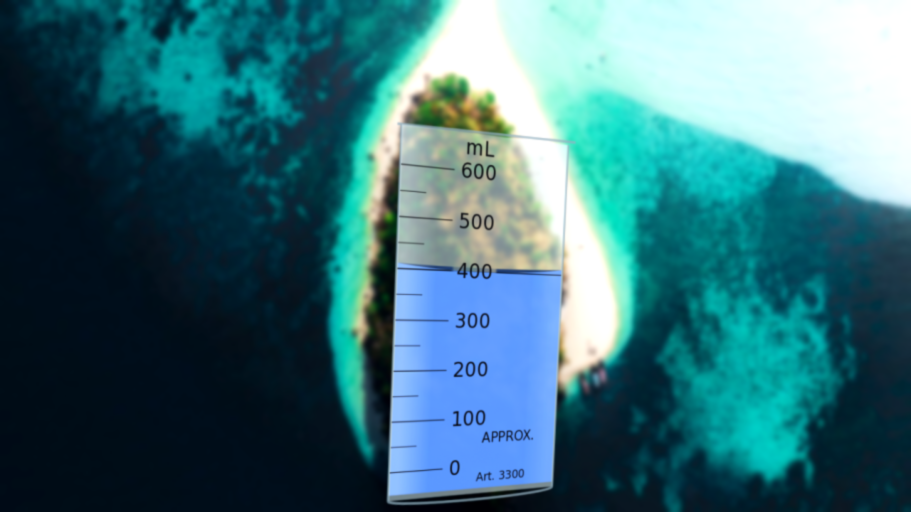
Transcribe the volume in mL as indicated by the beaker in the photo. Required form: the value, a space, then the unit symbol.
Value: 400 mL
